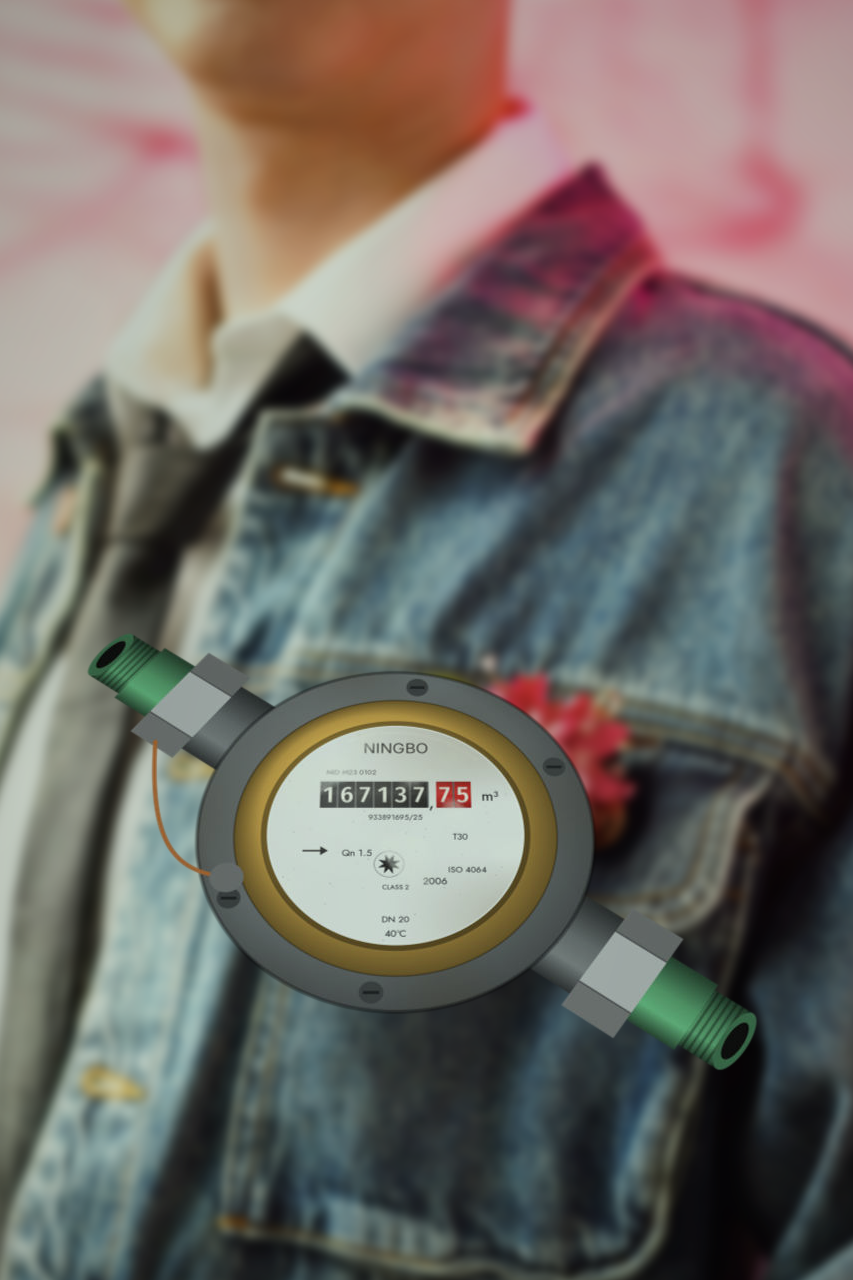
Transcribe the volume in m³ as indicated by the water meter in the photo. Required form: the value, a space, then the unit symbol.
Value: 167137.75 m³
